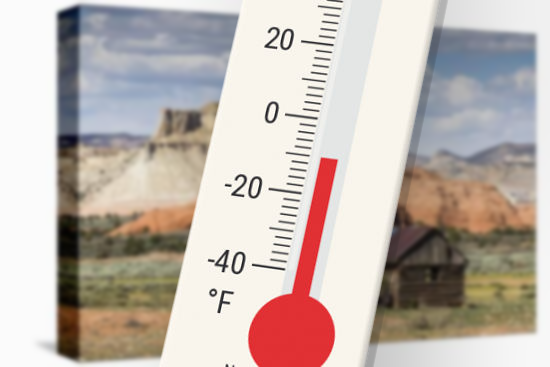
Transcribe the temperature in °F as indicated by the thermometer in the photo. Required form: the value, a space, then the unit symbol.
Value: -10 °F
